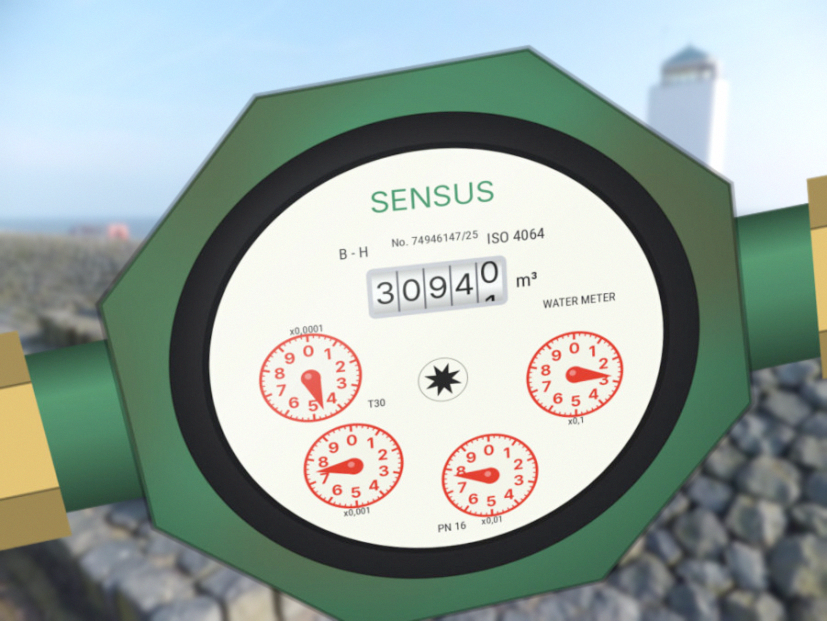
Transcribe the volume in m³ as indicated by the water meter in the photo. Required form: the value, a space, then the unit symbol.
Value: 30940.2774 m³
